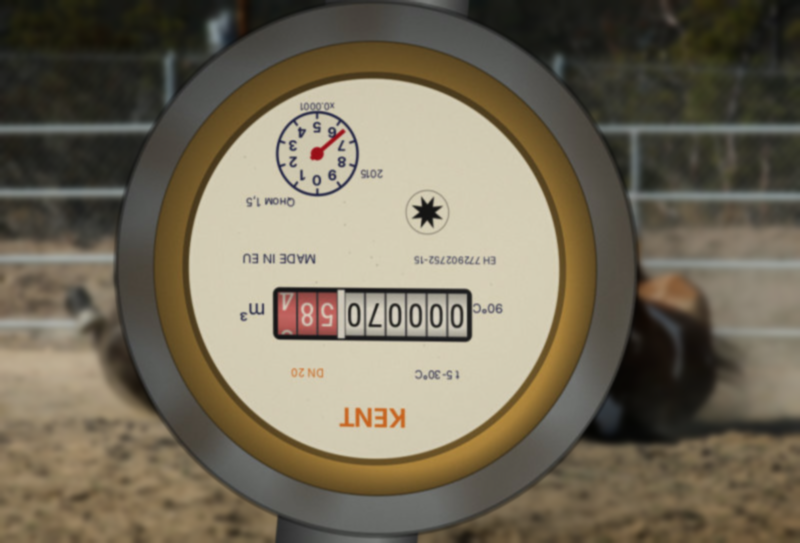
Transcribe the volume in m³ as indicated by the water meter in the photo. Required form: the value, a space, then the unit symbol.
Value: 70.5836 m³
